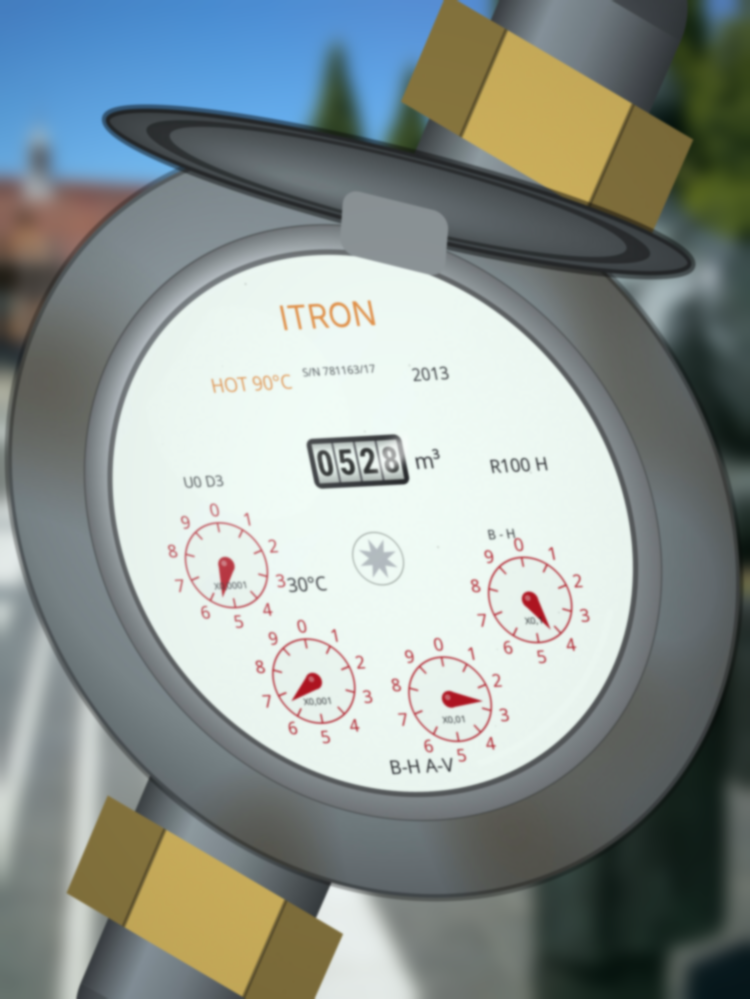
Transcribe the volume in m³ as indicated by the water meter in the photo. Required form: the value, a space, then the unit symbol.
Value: 528.4265 m³
